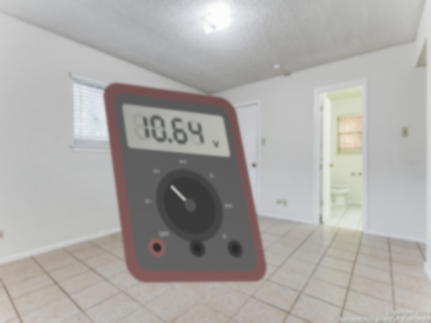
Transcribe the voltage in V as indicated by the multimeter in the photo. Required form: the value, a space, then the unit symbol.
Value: 10.64 V
